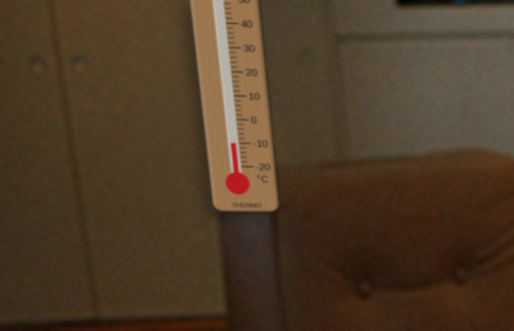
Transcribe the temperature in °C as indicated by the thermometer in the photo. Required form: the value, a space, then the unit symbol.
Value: -10 °C
